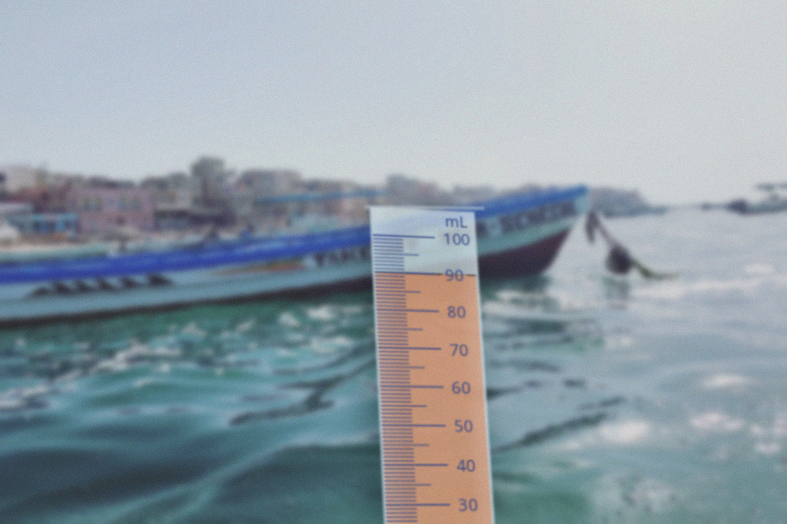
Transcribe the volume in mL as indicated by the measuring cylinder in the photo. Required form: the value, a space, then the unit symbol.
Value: 90 mL
